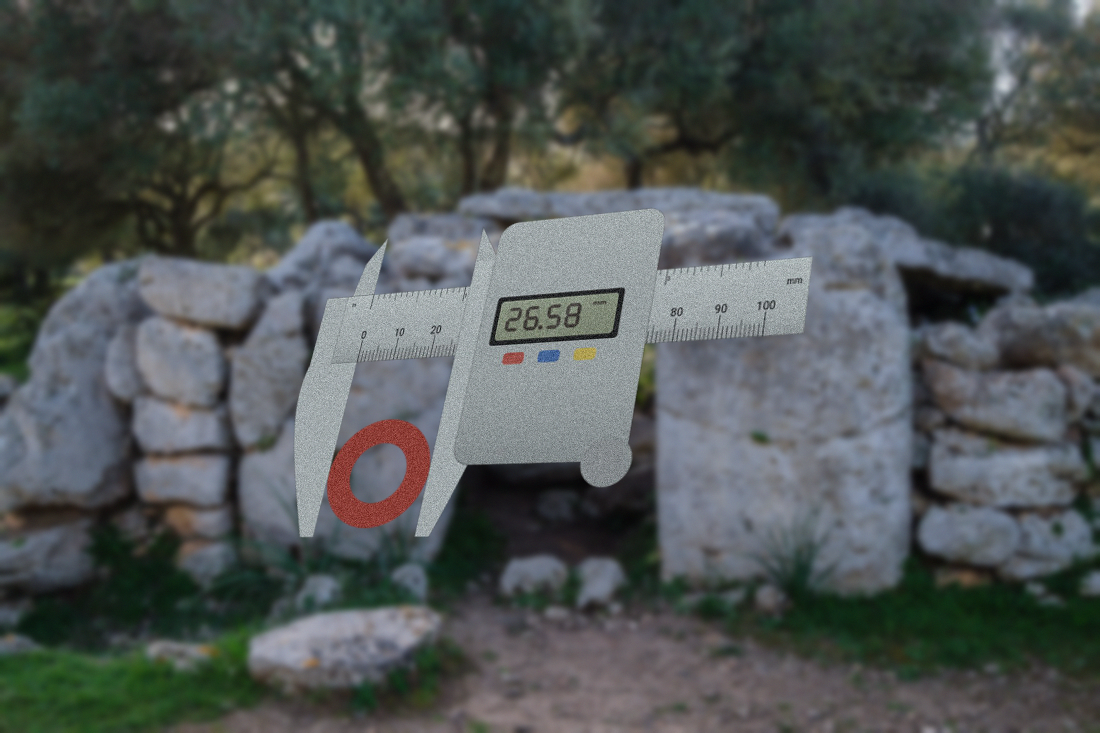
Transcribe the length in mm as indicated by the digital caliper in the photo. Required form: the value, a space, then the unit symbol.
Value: 26.58 mm
